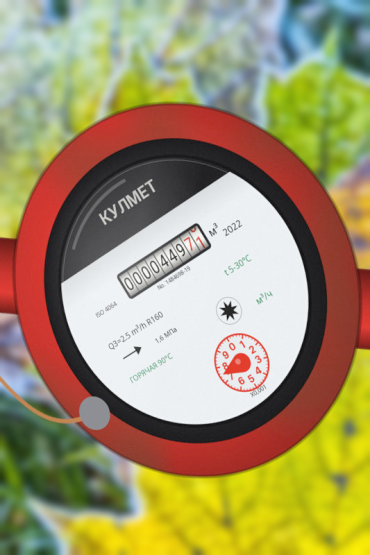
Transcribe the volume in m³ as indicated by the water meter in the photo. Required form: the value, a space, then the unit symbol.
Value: 449.707 m³
